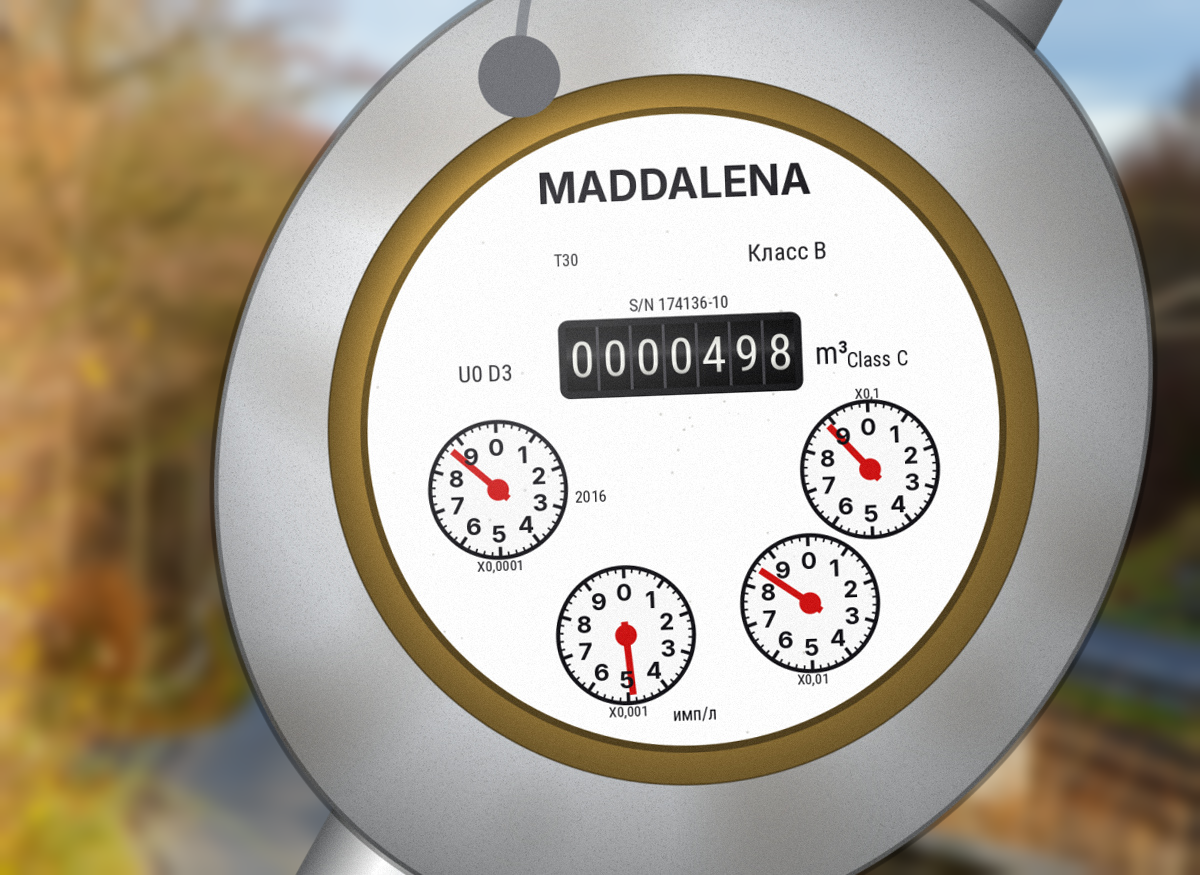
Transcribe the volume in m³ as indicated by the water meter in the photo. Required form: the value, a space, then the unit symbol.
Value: 498.8848 m³
